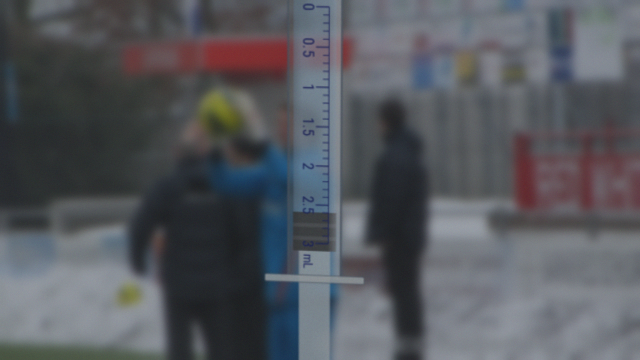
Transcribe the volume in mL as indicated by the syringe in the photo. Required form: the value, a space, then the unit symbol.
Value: 2.6 mL
